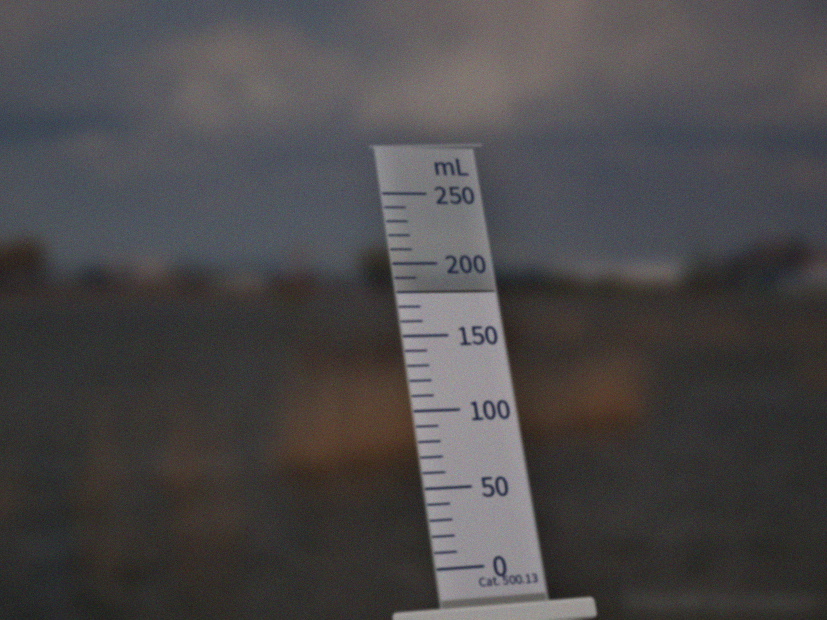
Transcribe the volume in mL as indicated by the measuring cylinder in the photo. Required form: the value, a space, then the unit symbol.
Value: 180 mL
